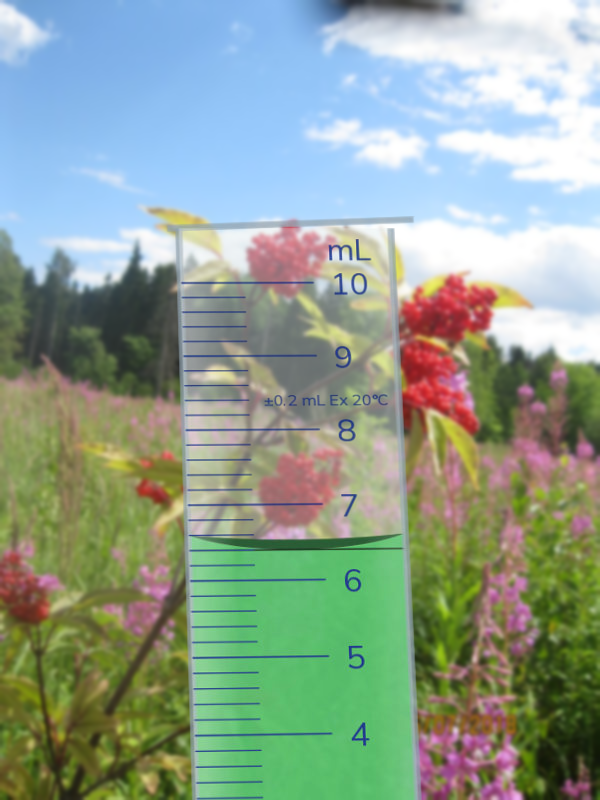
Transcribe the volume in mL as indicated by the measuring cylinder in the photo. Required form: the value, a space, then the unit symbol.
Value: 6.4 mL
